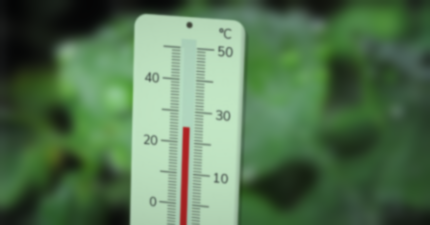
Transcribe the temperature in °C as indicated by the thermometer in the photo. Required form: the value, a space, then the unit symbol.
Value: 25 °C
